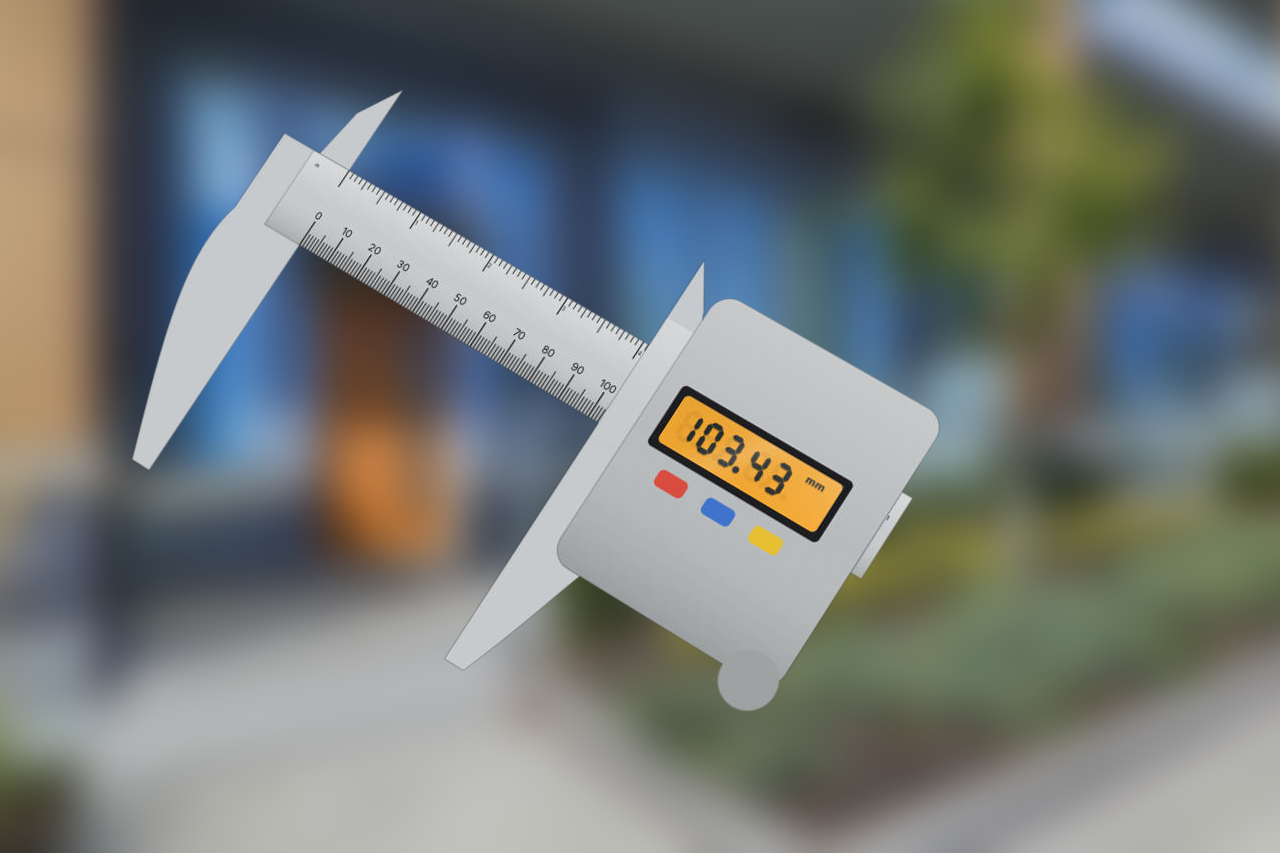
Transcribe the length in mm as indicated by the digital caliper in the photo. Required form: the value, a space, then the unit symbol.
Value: 103.43 mm
